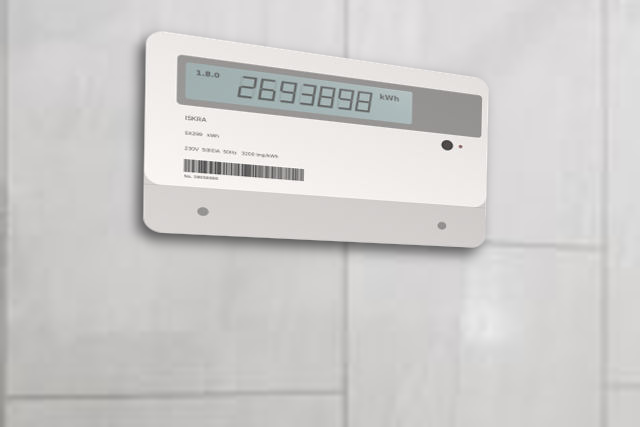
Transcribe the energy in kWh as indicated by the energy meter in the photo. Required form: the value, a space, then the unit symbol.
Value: 2693898 kWh
